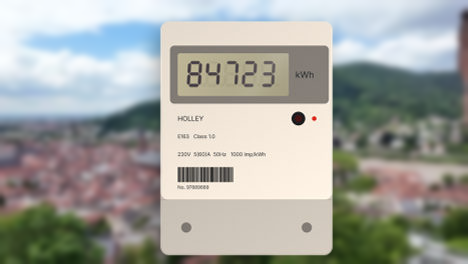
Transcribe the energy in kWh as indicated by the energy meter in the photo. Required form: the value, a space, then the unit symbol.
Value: 84723 kWh
